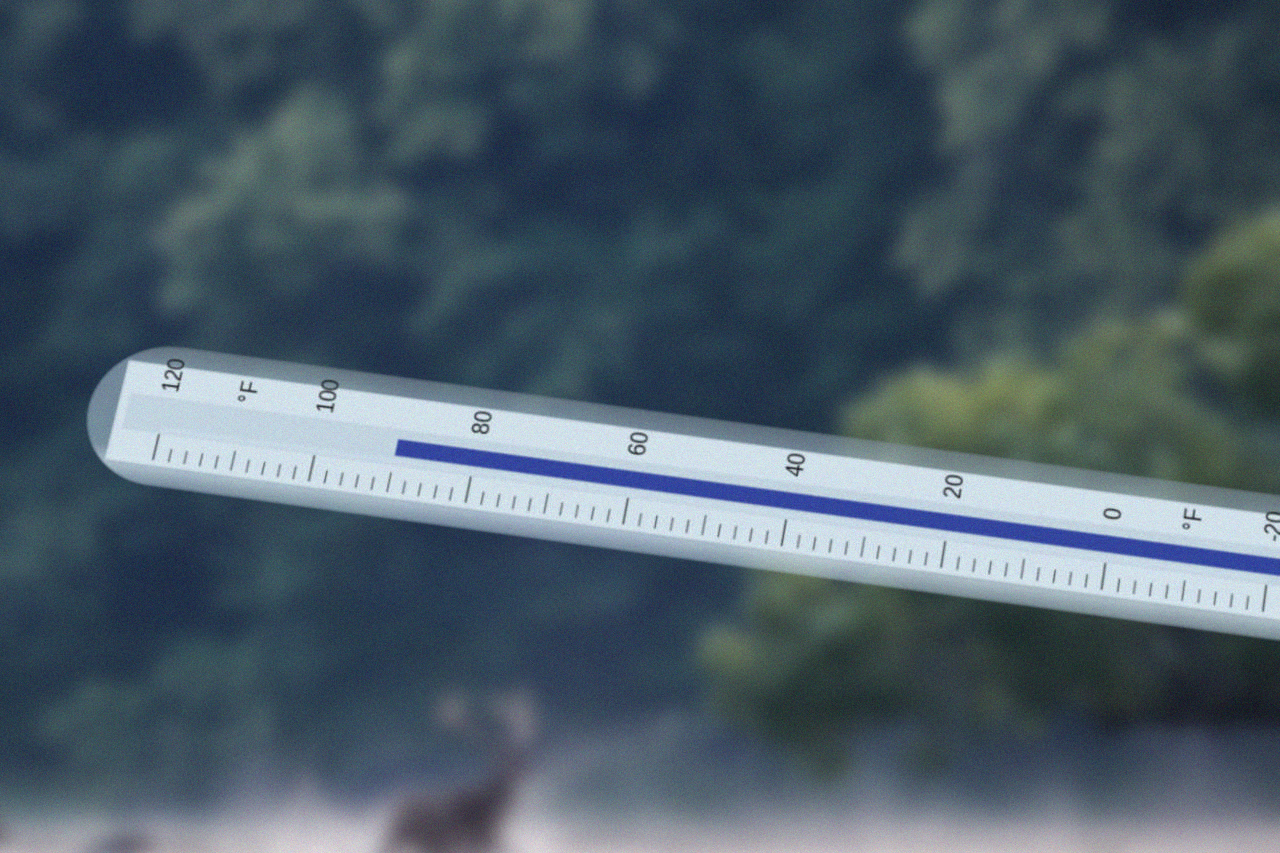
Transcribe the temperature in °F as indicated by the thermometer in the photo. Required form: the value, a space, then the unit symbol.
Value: 90 °F
